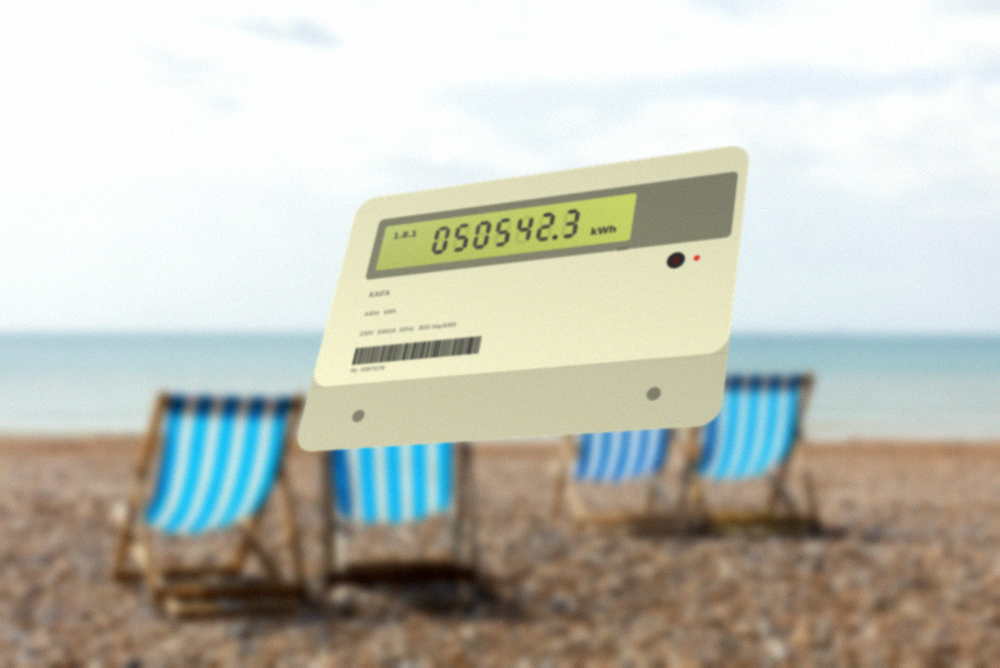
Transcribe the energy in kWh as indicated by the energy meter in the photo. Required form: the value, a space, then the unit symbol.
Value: 50542.3 kWh
